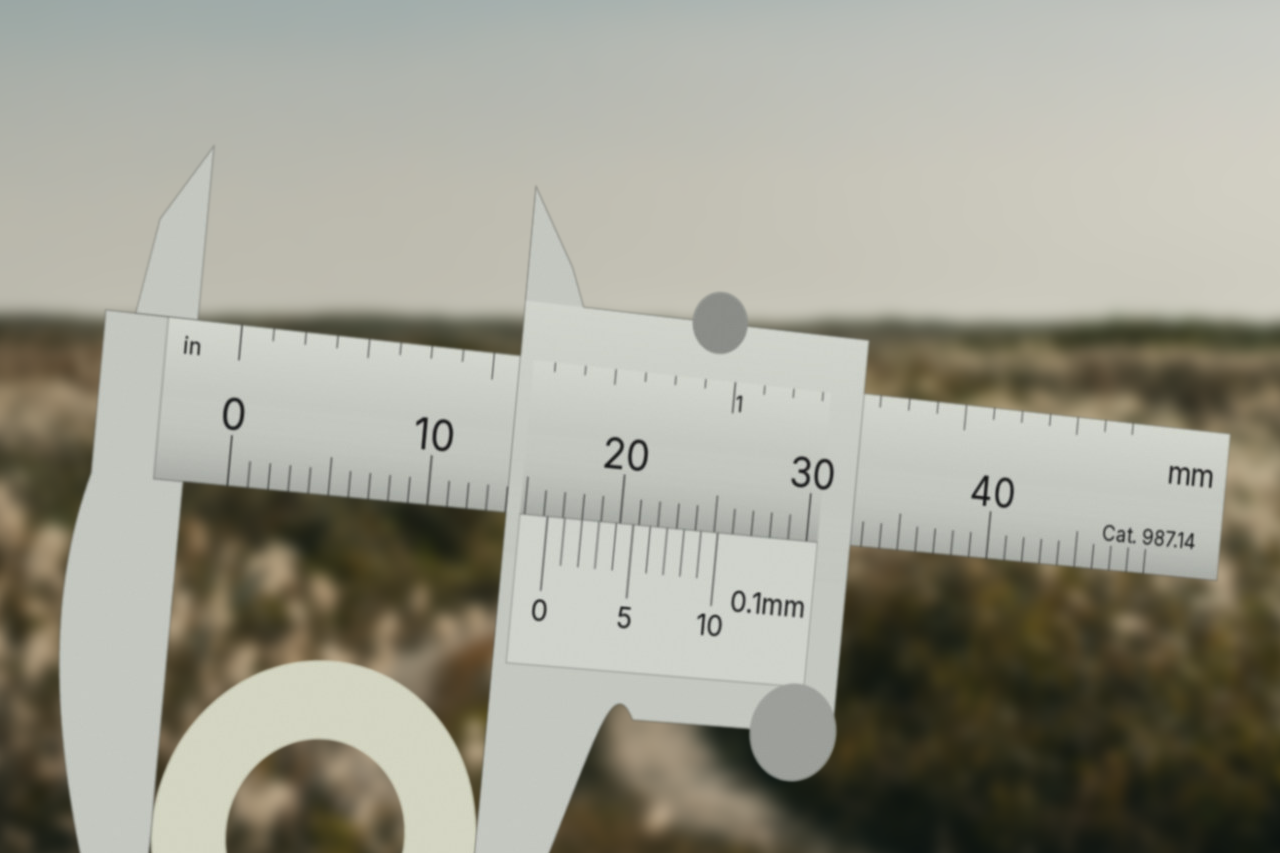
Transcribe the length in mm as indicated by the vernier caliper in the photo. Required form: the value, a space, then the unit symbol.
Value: 16.2 mm
